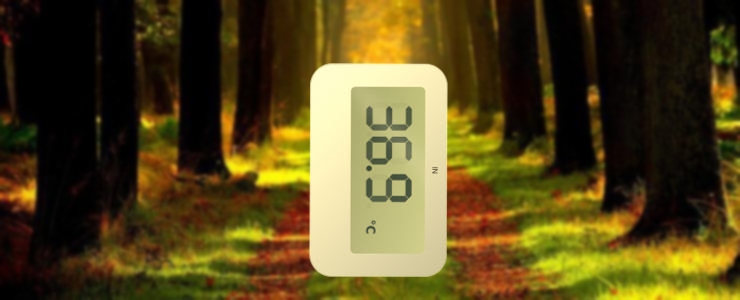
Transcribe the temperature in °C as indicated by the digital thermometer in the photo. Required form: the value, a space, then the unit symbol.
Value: 36.9 °C
